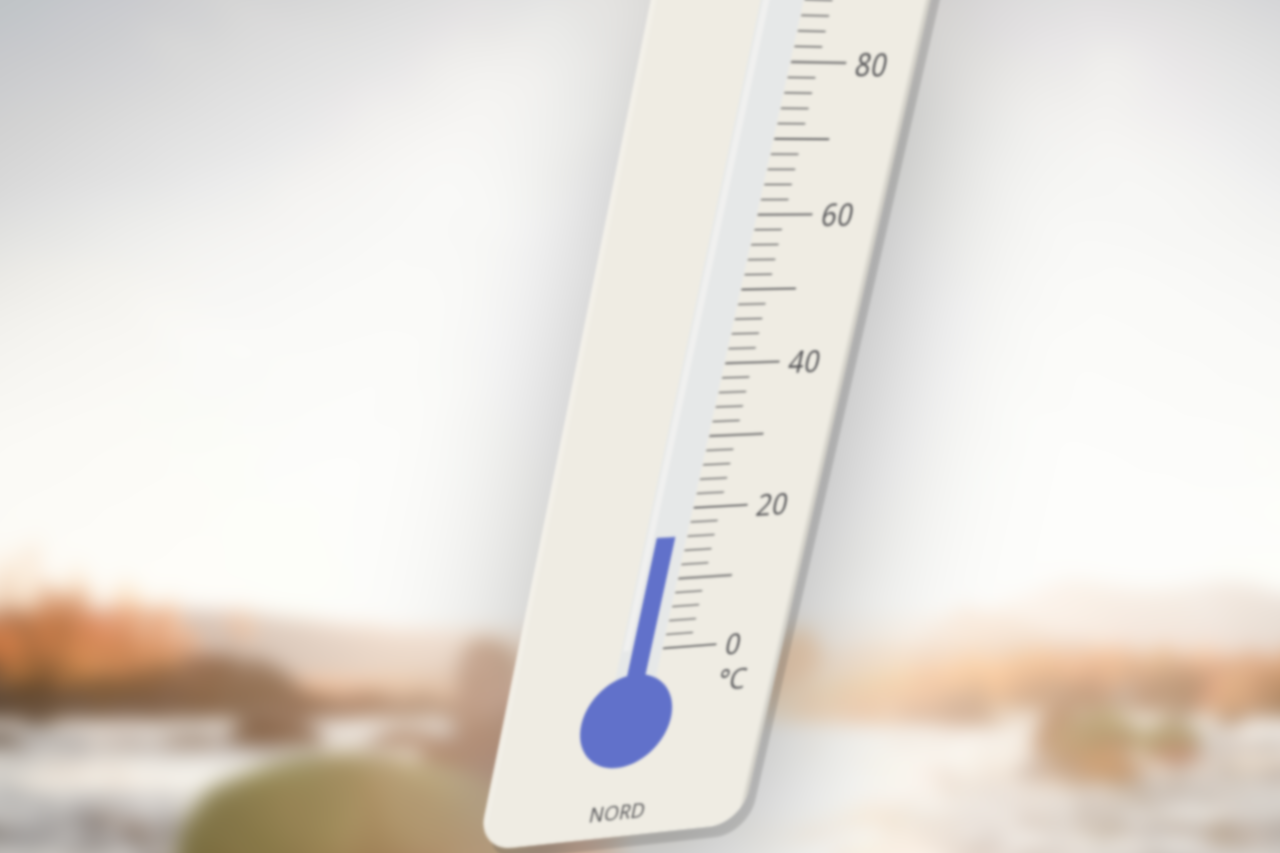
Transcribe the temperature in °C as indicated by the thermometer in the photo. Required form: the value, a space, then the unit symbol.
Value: 16 °C
